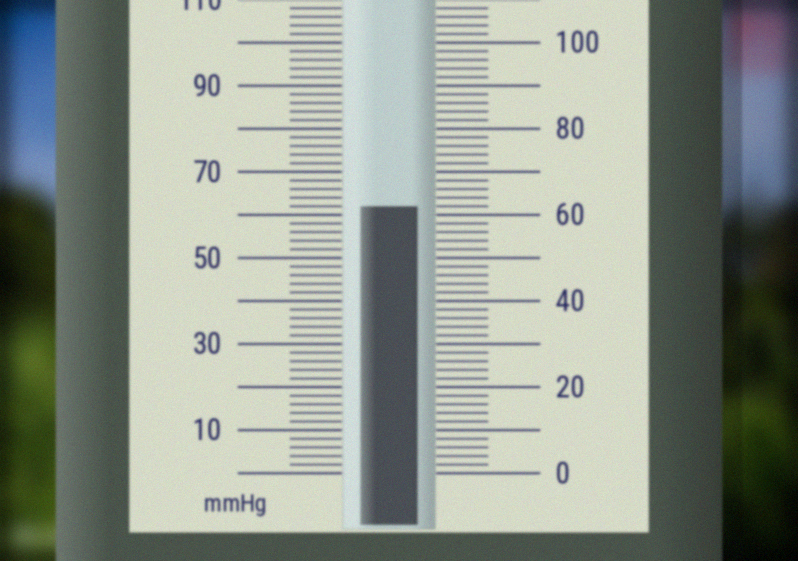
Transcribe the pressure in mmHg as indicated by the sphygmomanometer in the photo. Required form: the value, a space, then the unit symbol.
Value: 62 mmHg
